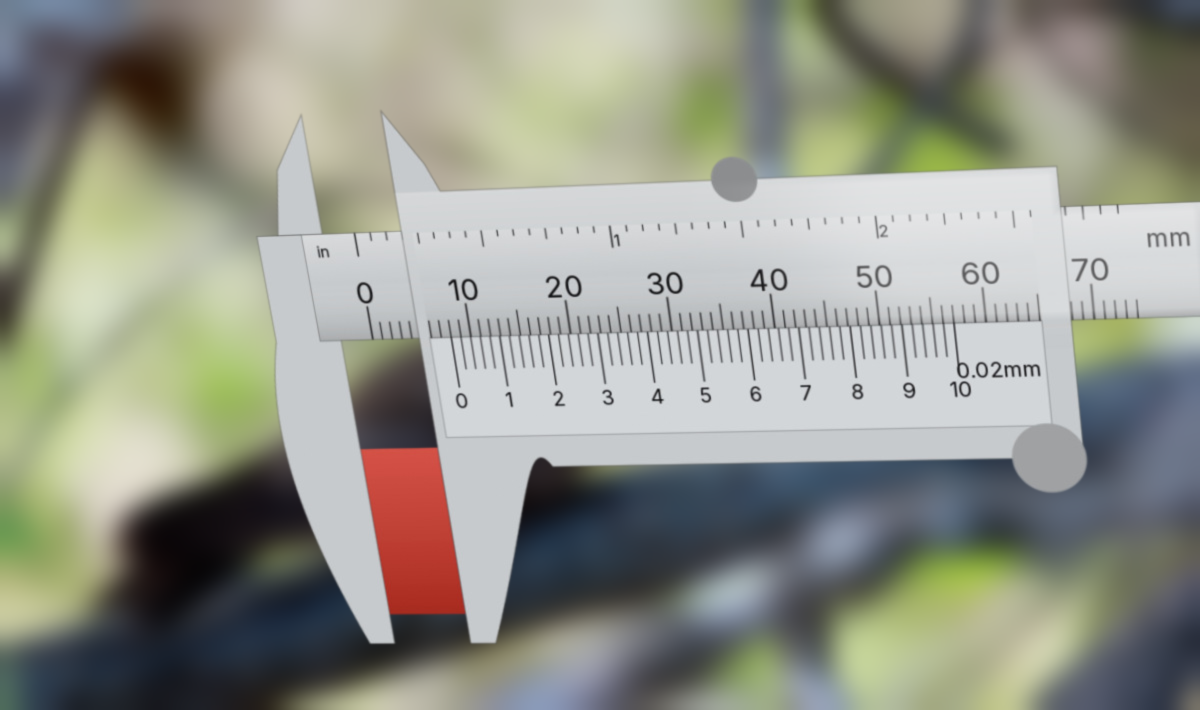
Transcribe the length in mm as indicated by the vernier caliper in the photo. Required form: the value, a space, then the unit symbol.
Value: 8.0 mm
